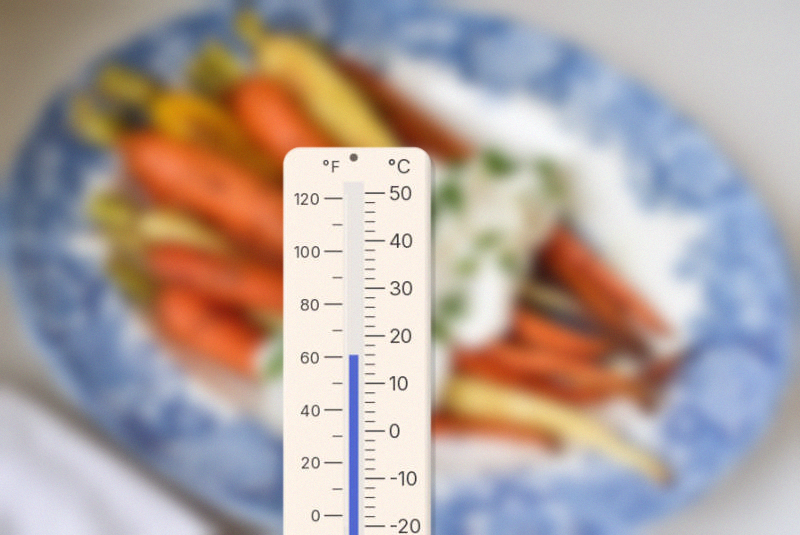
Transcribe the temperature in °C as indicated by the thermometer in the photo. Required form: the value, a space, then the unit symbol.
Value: 16 °C
